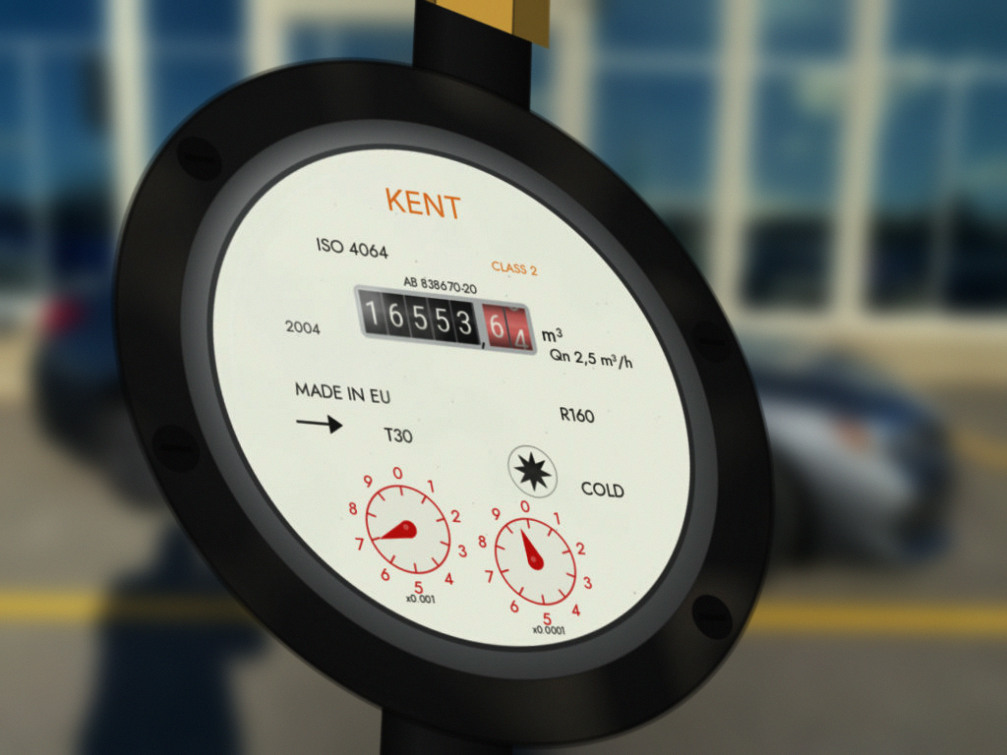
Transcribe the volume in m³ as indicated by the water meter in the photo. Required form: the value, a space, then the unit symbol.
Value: 16553.6369 m³
